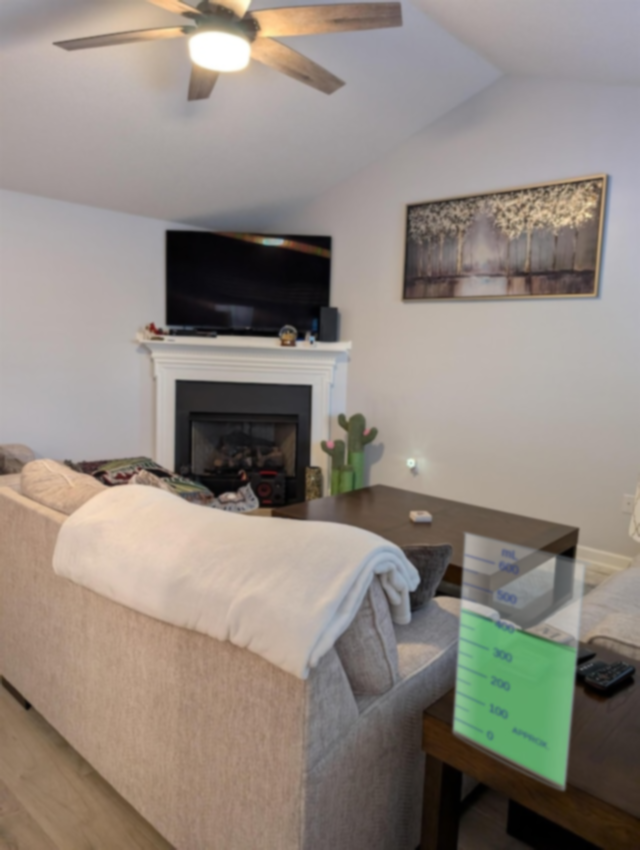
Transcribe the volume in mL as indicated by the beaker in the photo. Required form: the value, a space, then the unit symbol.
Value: 400 mL
